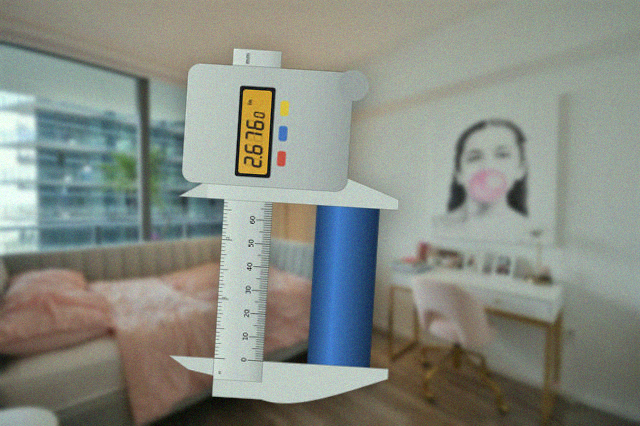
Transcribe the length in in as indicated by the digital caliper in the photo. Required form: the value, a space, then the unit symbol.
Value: 2.6760 in
